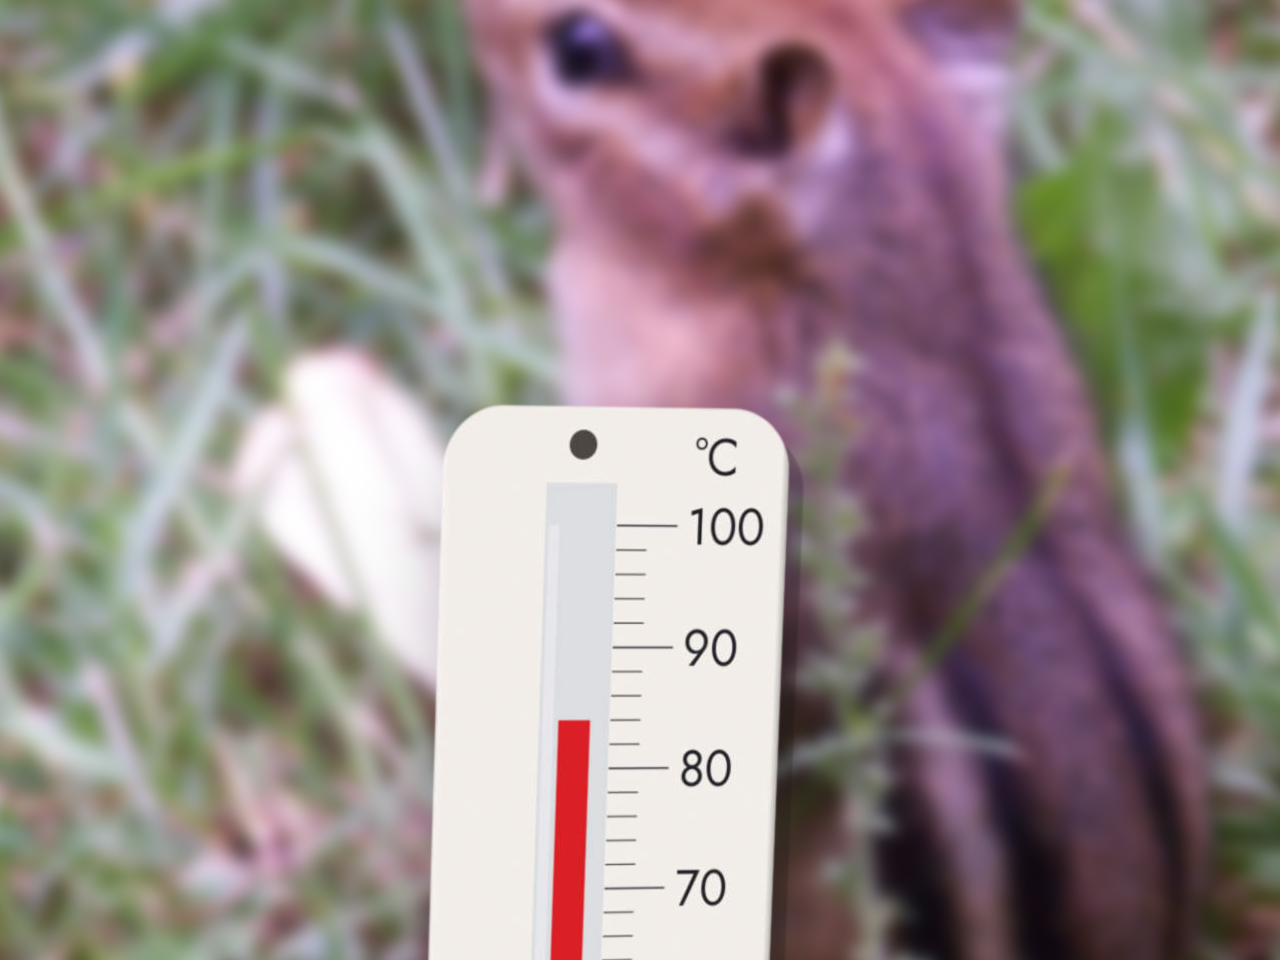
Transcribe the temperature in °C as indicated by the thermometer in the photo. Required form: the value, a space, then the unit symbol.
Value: 84 °C
